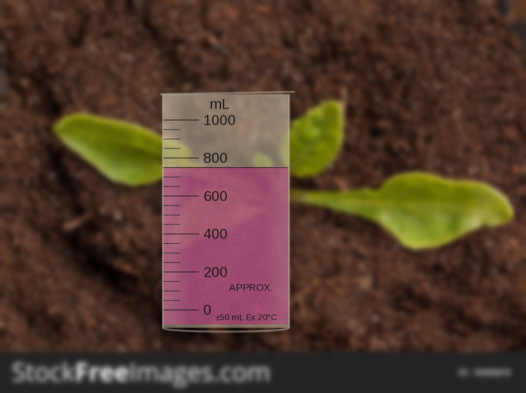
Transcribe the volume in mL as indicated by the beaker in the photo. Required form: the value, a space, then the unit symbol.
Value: 750 mL
